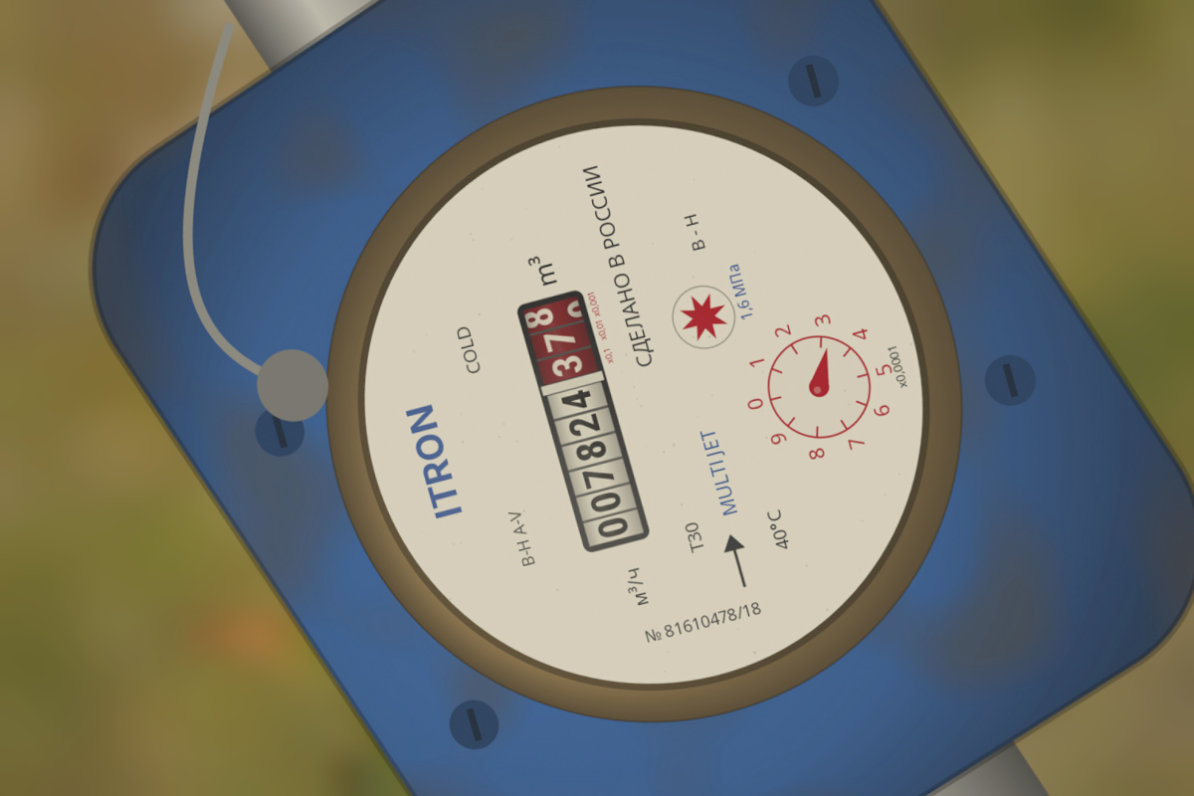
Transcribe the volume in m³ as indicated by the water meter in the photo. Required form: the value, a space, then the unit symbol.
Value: 7824.3783 m³
